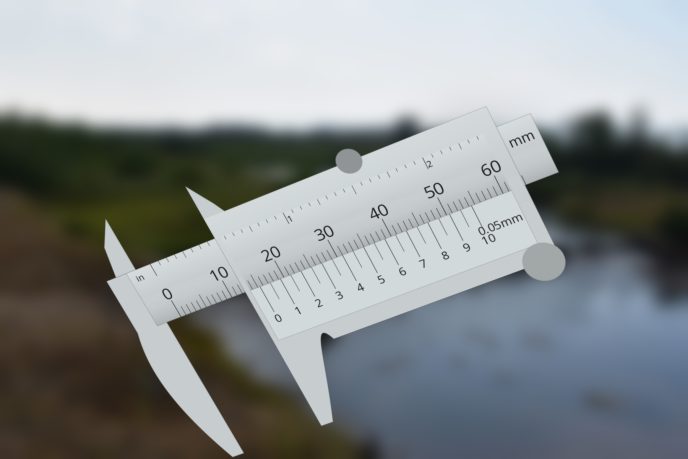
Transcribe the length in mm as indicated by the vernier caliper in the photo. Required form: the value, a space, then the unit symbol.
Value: 15.4 mm
